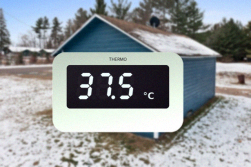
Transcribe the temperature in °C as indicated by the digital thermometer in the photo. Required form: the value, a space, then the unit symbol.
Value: 37.5 °C
